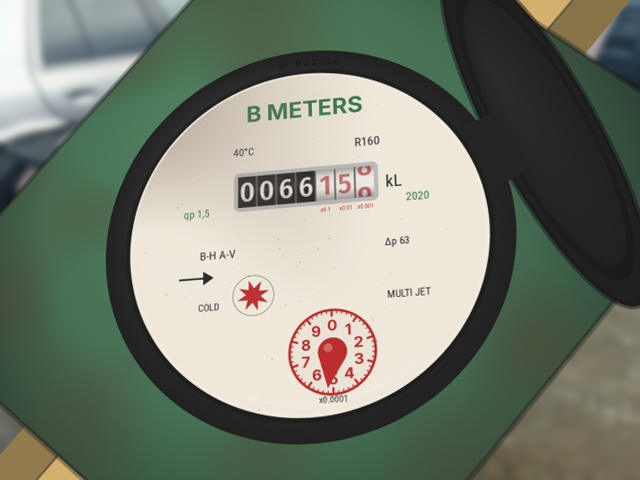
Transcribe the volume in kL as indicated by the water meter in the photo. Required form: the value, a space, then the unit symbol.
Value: 66.1585 kL
